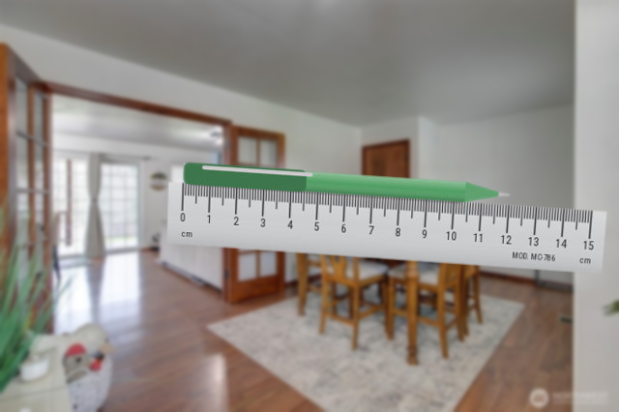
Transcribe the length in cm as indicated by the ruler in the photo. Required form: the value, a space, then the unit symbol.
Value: 12 cm
